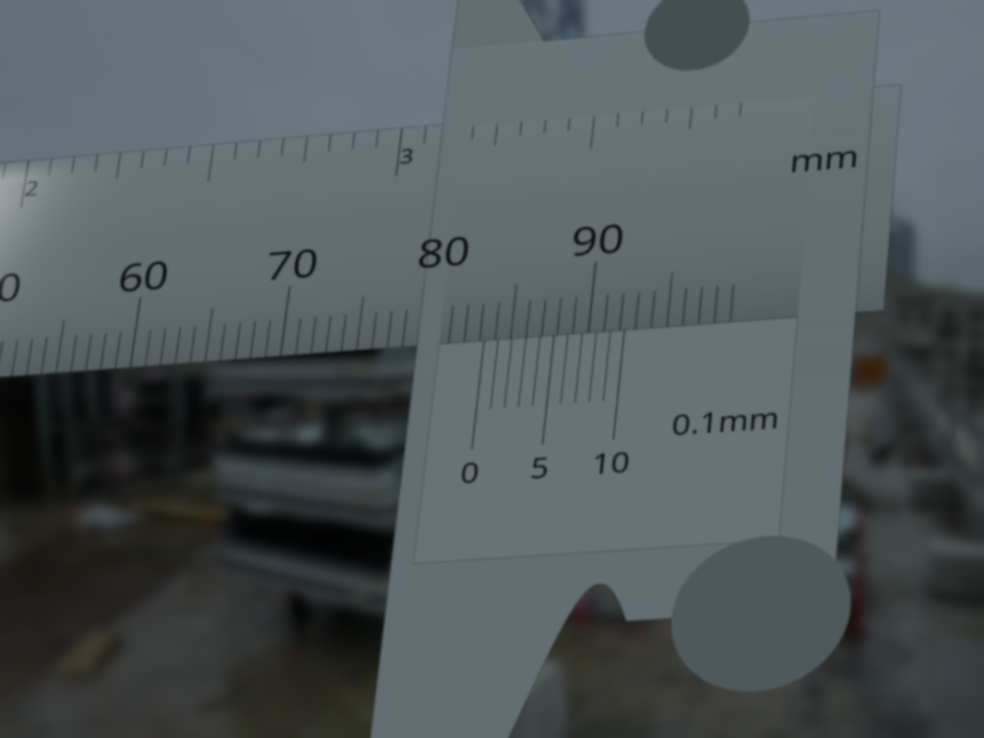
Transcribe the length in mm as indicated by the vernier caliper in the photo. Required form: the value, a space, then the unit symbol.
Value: 83.3 mm
